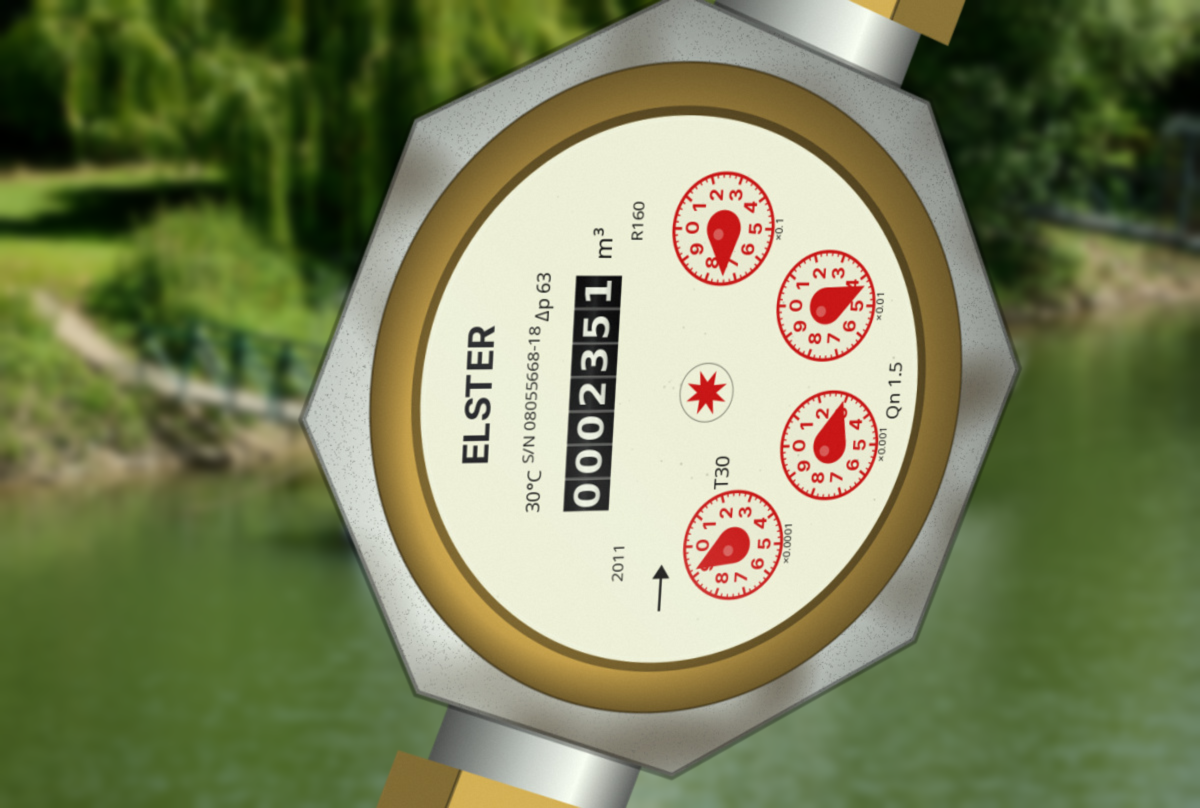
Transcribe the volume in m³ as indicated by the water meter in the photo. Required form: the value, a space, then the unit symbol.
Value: 2351.7429 m³
